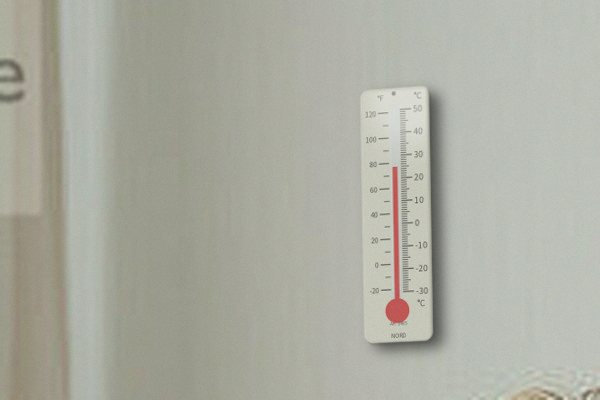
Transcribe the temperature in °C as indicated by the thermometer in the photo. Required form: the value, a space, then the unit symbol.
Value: 25 °C
